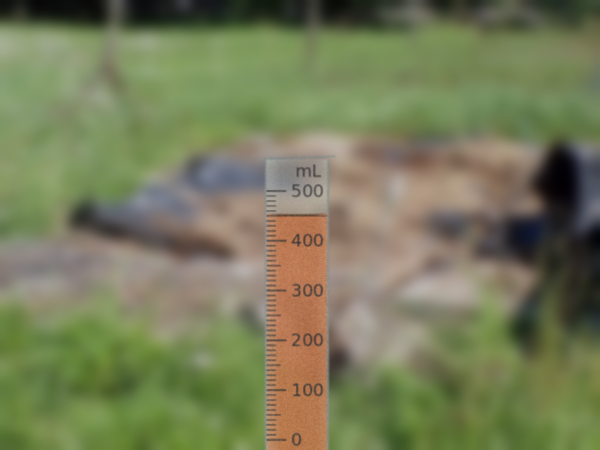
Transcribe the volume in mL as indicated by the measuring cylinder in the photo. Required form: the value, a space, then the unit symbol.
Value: 450 mL
